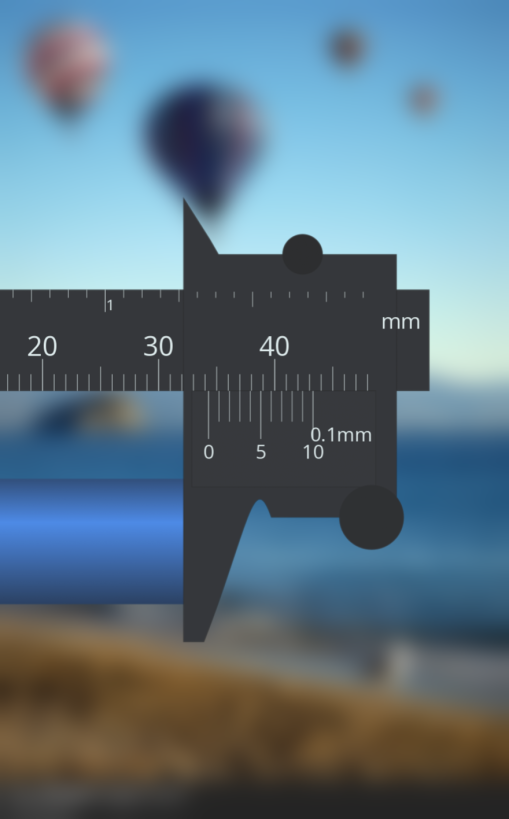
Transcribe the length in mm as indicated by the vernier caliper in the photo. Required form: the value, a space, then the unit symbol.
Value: 34.3 mm
